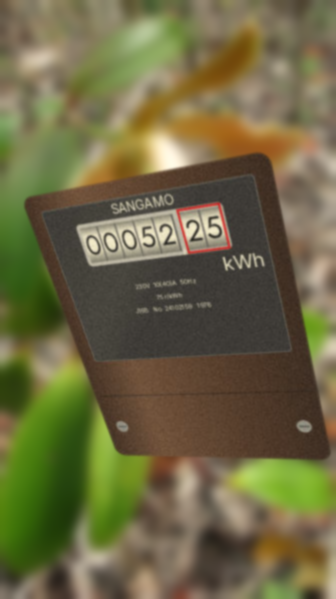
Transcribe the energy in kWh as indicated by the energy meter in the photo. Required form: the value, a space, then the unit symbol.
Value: 52.25 kWh
